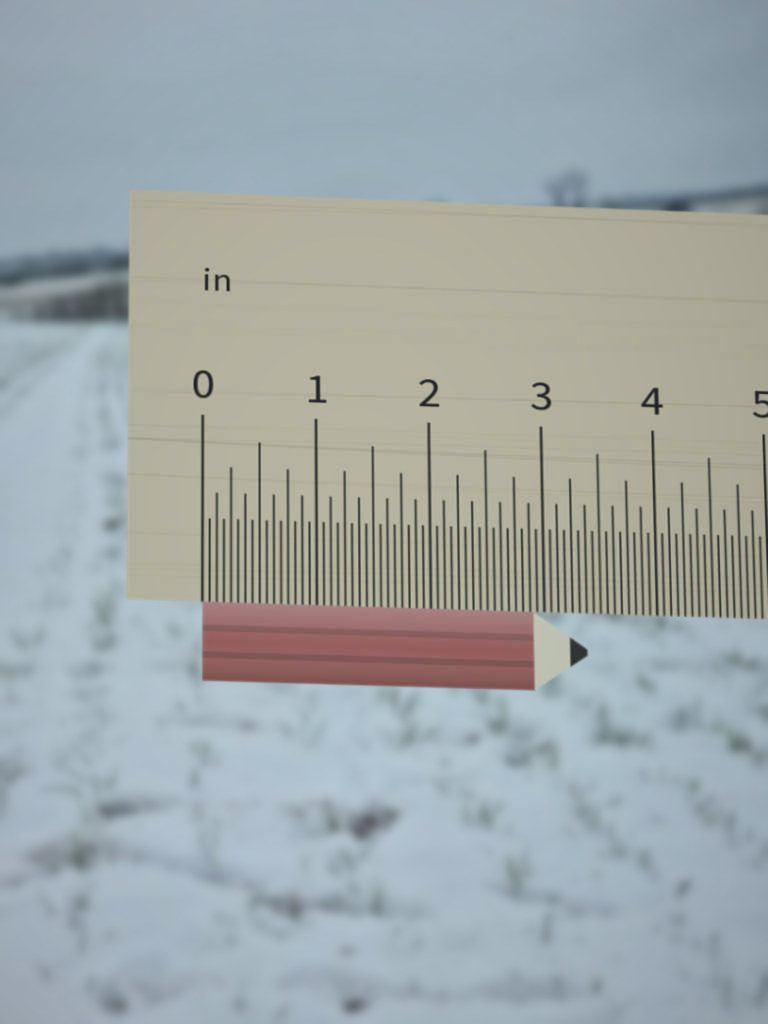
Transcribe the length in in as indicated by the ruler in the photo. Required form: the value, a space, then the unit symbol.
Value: 3.375 in
